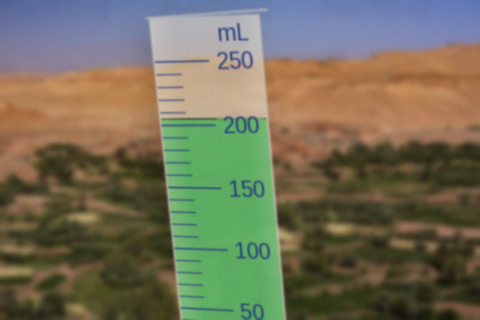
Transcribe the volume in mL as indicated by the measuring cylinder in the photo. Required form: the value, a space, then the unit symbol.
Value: 205 mL
